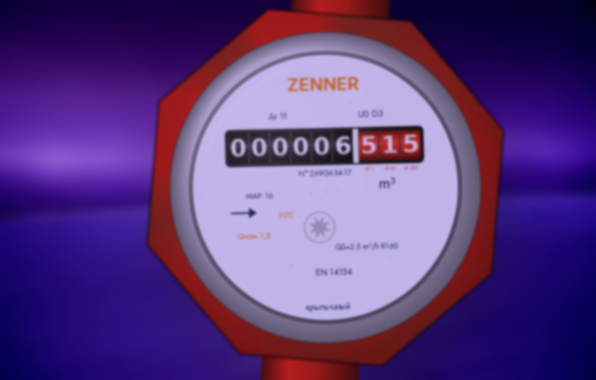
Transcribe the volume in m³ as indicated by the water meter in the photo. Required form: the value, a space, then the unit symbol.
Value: 6.515 m³
